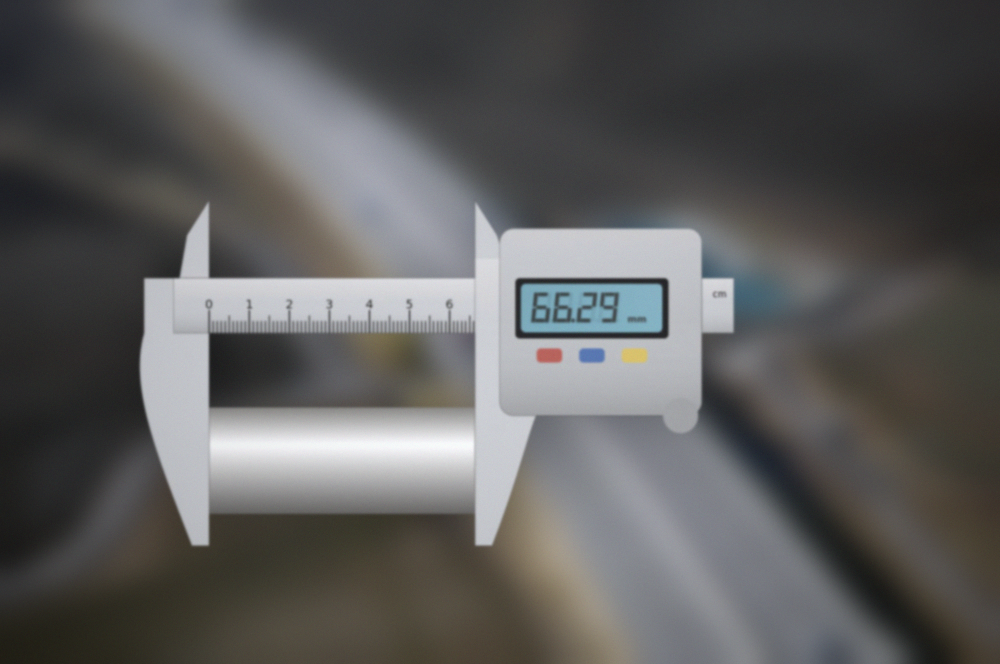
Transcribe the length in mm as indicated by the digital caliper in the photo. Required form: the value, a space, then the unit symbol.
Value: 66.29 mm
